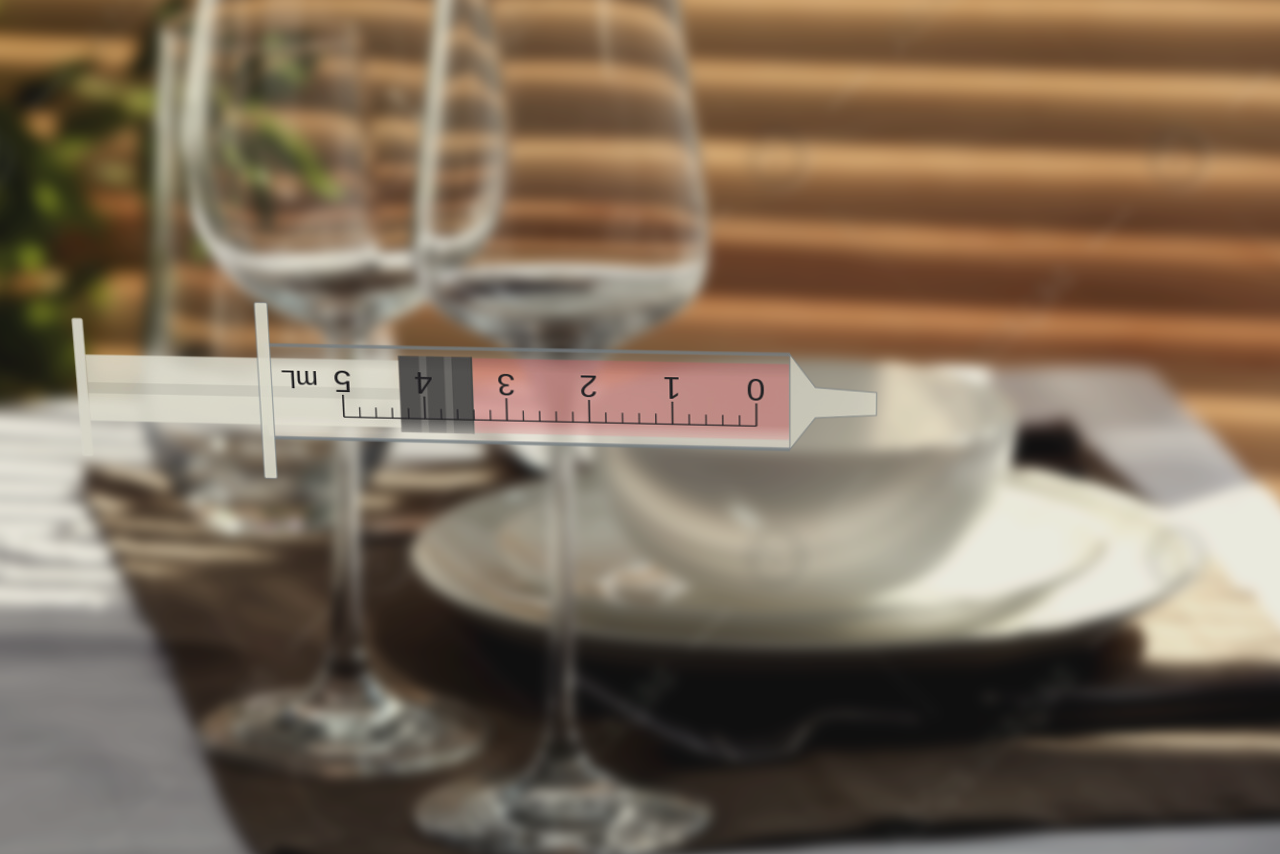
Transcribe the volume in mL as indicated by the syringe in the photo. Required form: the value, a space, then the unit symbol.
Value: 3.4 mL
